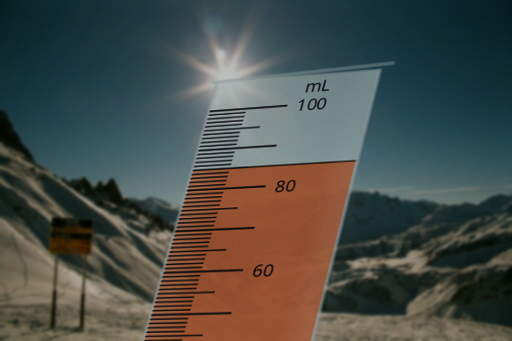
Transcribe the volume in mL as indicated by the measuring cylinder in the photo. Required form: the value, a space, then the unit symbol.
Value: 85 mL
